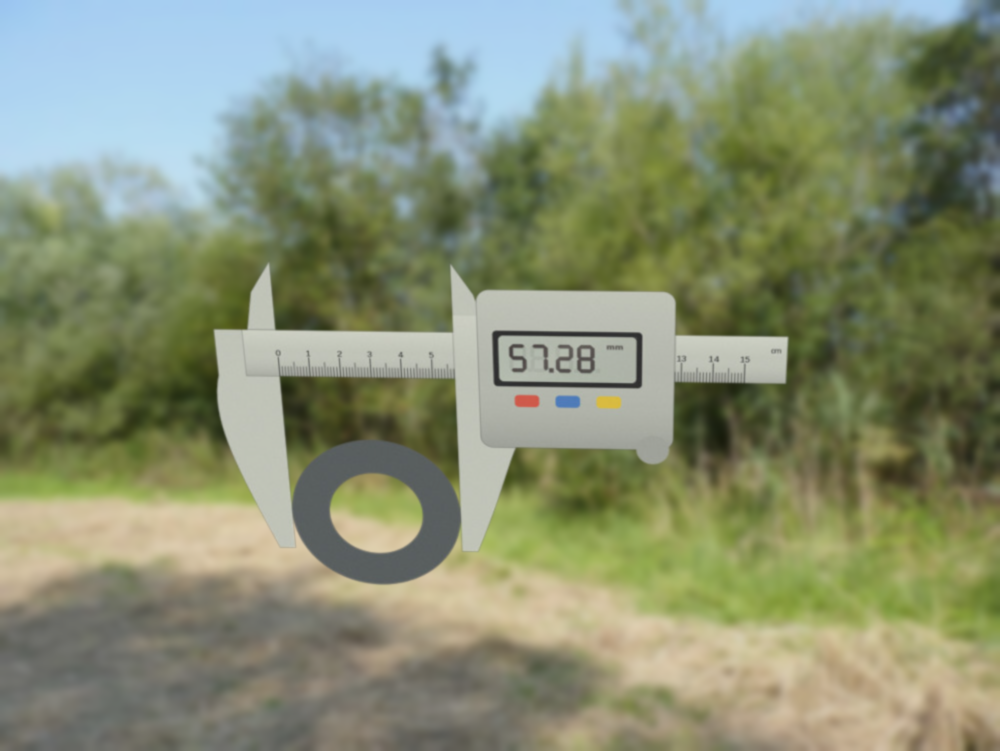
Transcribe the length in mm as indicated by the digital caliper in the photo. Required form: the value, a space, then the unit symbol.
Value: 57.28 mm
